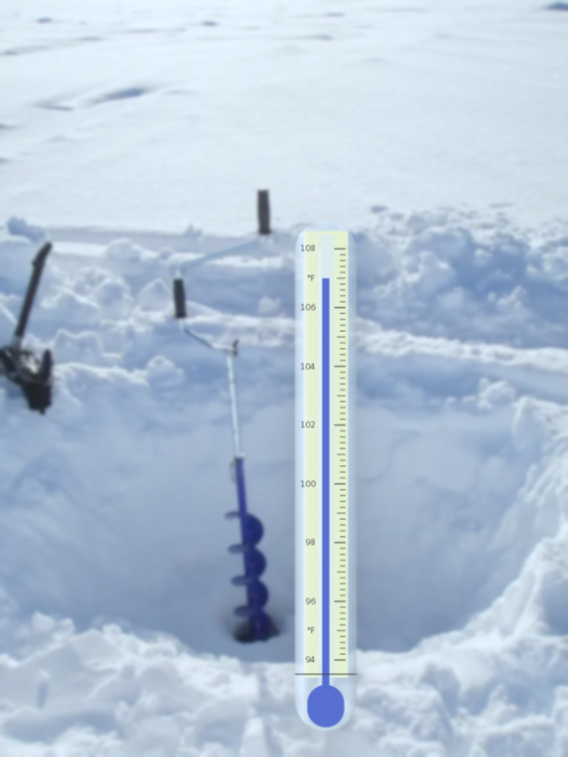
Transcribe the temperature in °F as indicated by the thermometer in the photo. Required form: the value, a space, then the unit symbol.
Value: 107 °F
